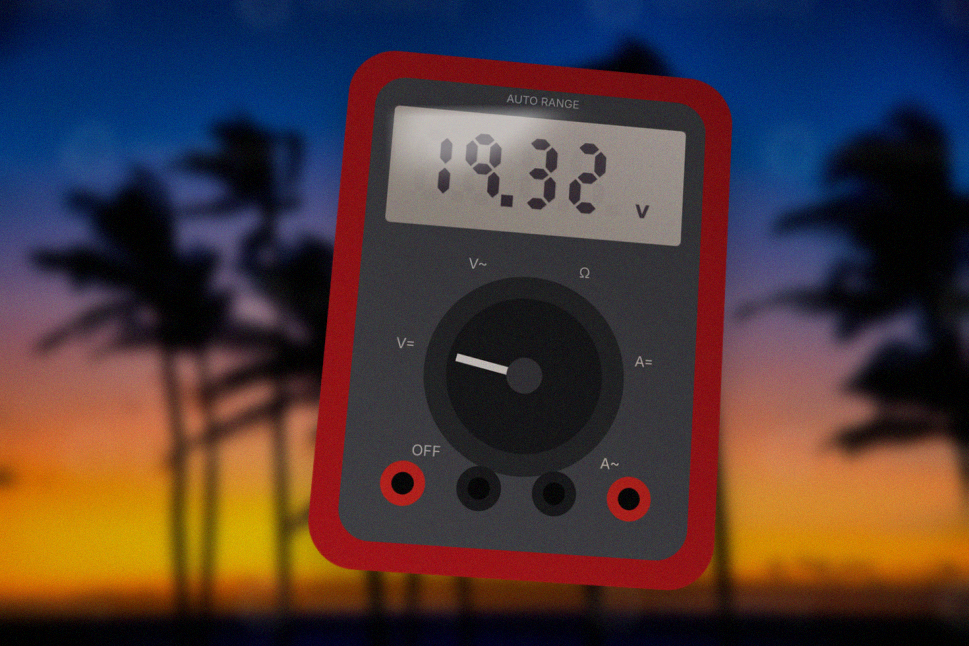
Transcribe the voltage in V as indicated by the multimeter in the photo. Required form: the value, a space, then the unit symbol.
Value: 19.32 V
